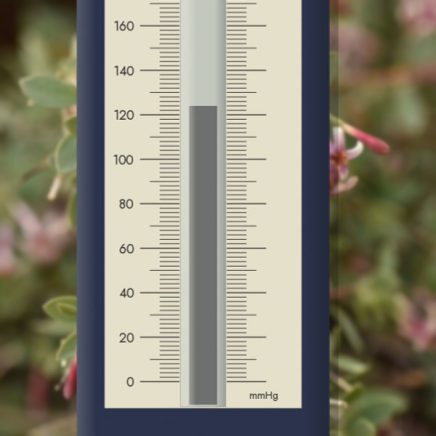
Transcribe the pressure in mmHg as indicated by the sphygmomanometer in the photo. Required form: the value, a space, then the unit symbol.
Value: 124 mmHg
